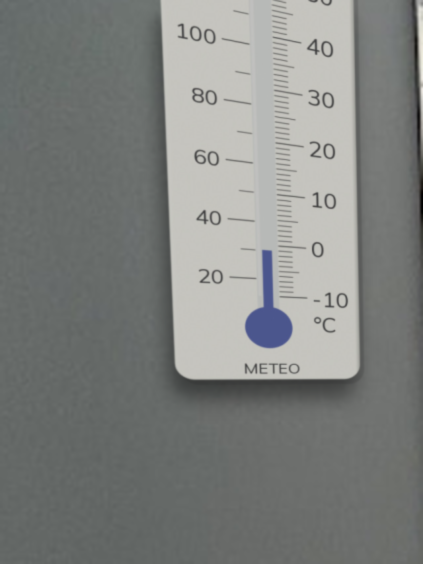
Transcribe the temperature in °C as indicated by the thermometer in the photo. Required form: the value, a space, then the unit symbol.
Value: -1 °C
